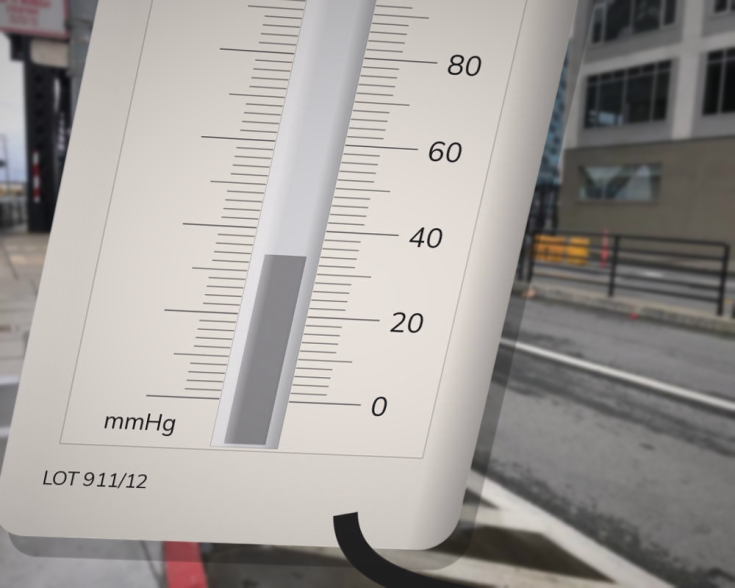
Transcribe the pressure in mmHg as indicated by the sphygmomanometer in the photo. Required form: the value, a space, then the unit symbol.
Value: 34 mmHg
